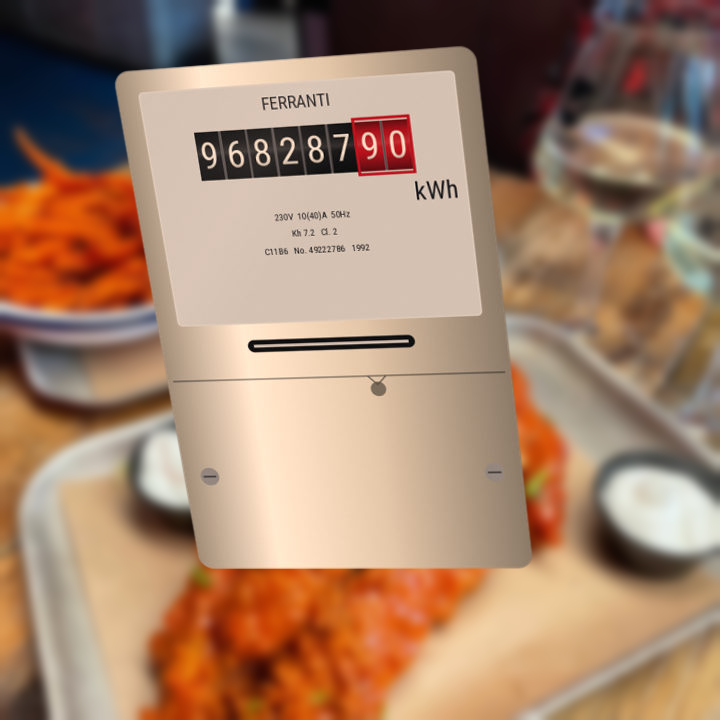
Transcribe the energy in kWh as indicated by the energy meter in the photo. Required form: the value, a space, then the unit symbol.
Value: 968287.90 kWh
